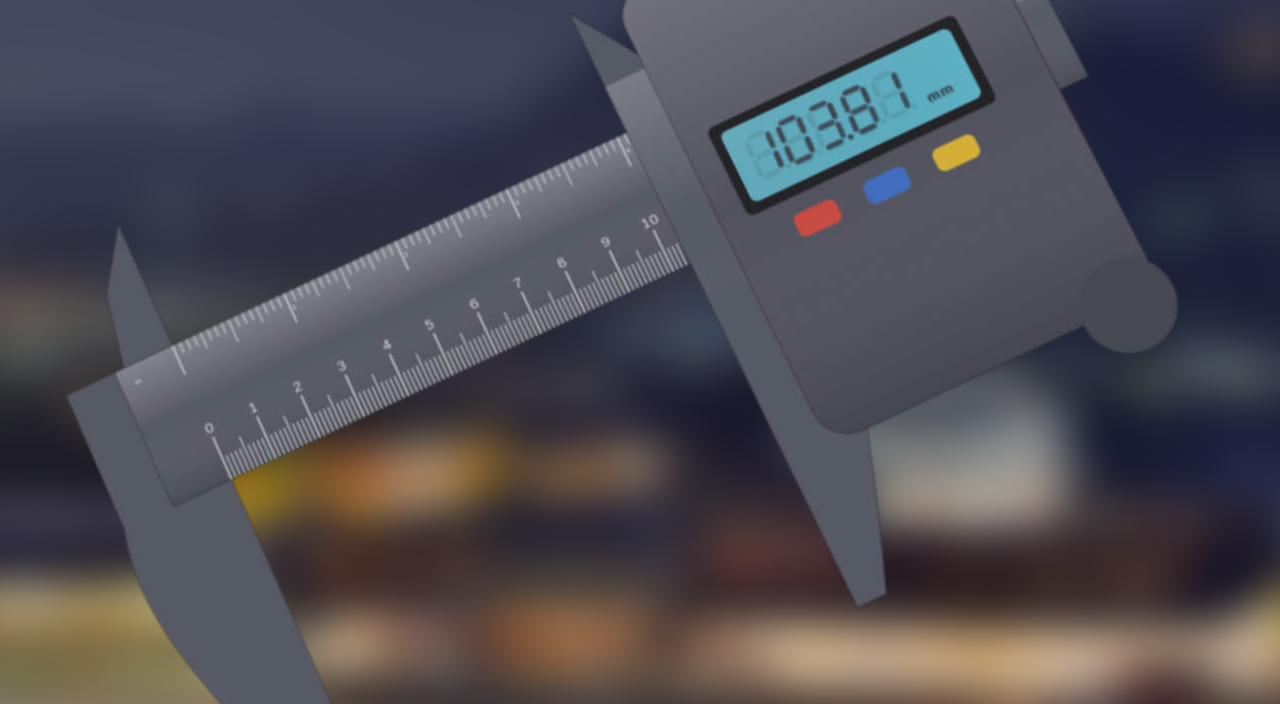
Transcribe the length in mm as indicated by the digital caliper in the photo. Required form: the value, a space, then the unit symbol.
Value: 103.81 mm
